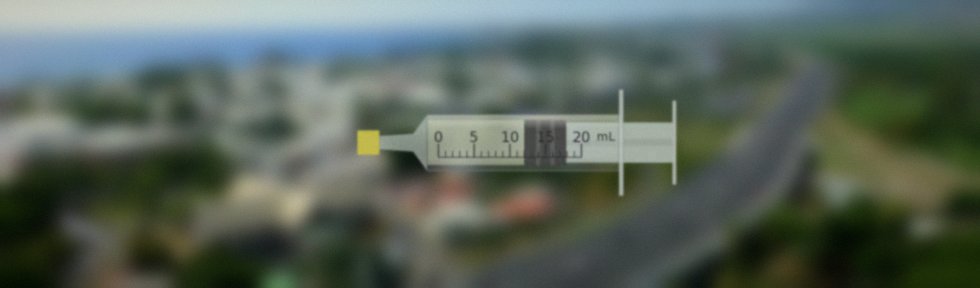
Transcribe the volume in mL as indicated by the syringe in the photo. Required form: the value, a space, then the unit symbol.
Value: 12 mL
